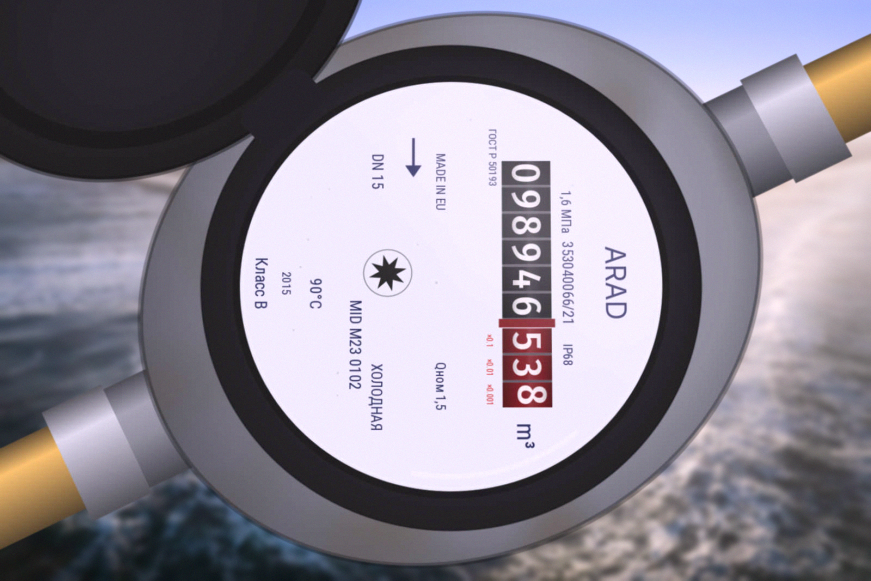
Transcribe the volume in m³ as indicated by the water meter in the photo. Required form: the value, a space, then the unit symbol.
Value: 98946.538 m³
